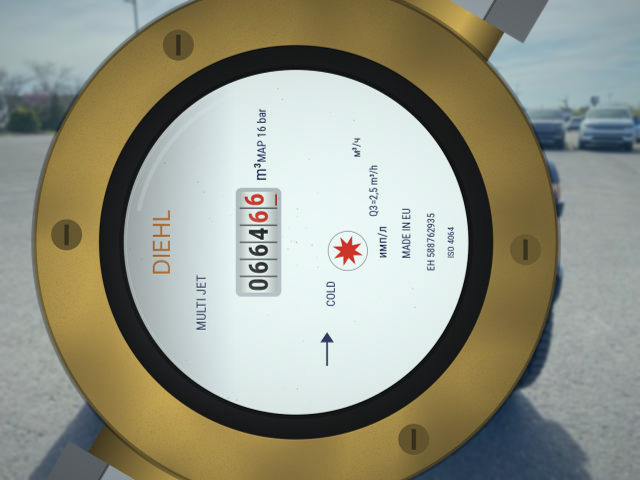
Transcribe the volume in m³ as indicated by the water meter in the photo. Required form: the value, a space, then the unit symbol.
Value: 664.66 m³
